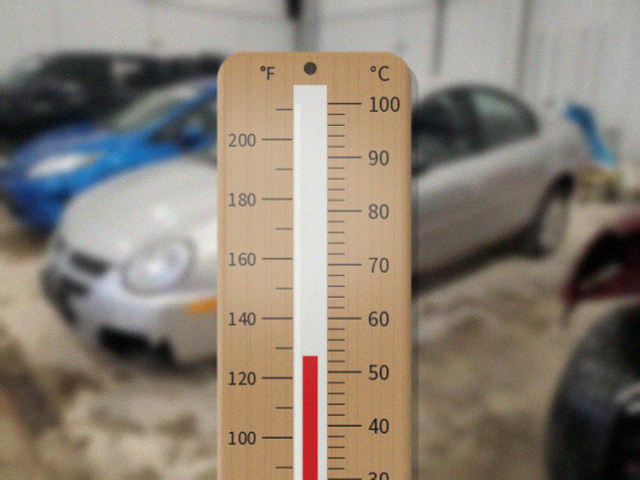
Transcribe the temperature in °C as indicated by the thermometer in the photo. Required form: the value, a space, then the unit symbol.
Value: 53 °C
